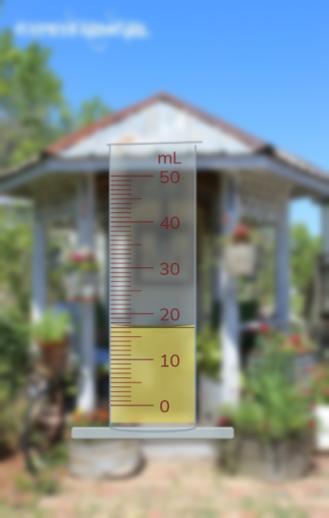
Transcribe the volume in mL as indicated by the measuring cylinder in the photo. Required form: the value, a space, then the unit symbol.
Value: 17 mL
